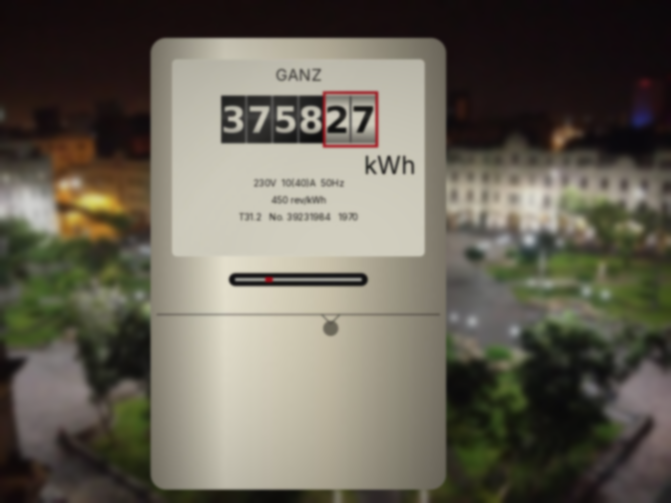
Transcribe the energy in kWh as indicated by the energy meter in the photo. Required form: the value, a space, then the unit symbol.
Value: 3758.27 kWh
